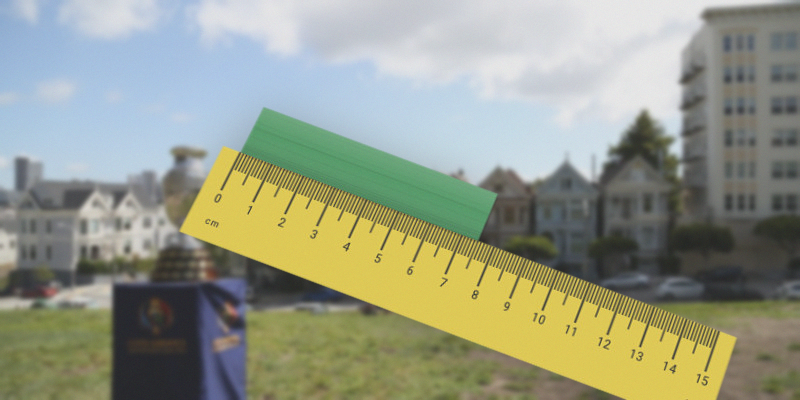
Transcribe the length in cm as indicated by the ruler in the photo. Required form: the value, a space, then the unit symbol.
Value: 7.5 cm
